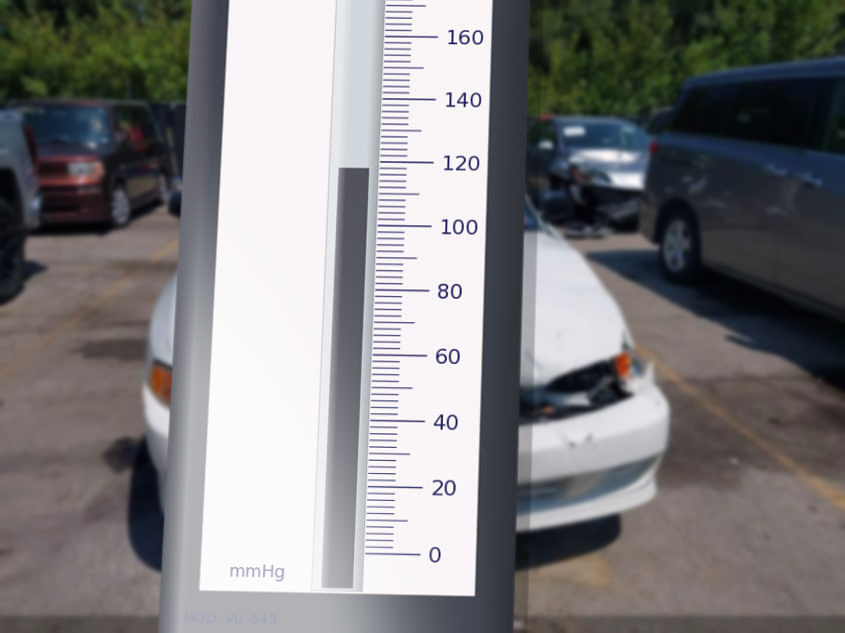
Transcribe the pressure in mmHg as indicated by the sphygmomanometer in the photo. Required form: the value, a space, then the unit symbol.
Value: 118 mmHg
